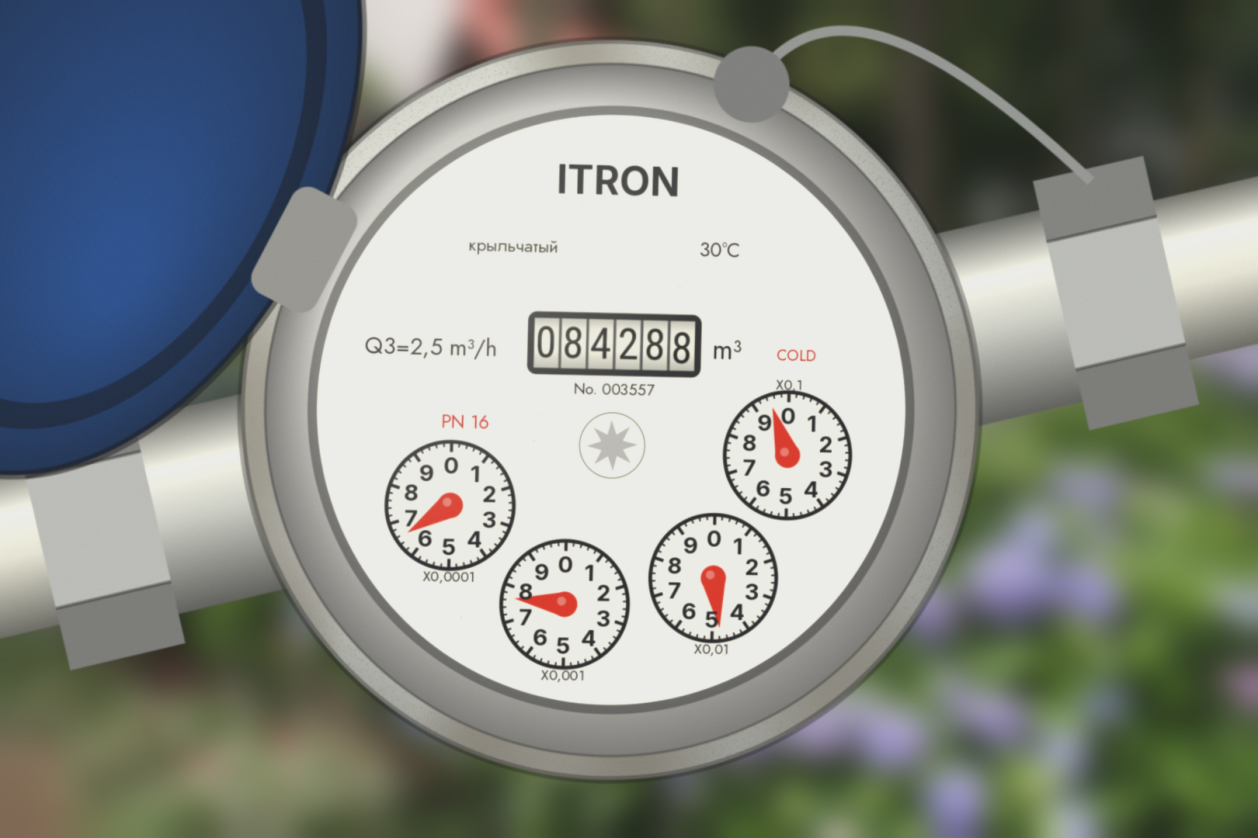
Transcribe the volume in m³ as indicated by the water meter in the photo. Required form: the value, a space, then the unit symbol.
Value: 84287.9476 m³
